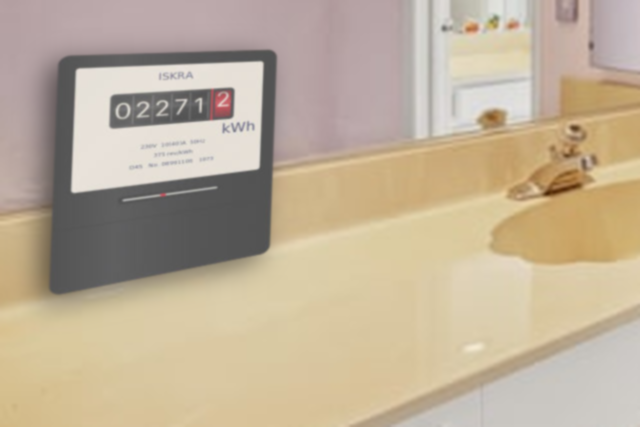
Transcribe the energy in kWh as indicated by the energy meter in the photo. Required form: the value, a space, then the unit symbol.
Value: 2271.2 kWh
